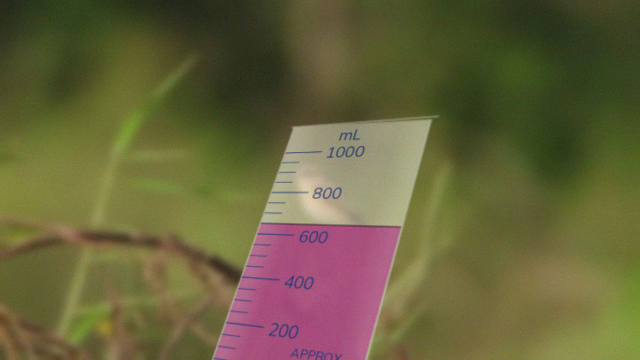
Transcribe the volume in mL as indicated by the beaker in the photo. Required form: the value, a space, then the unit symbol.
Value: 650 mL
